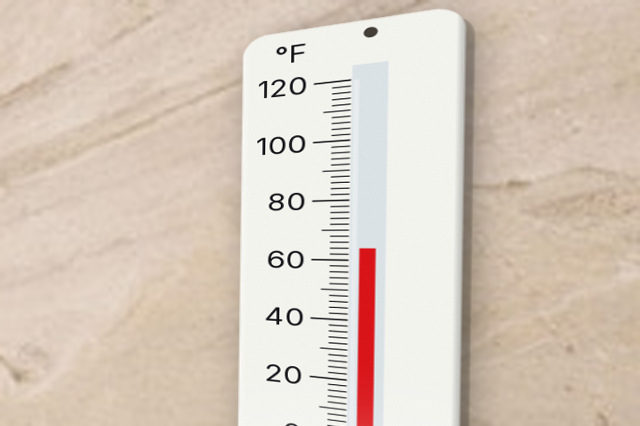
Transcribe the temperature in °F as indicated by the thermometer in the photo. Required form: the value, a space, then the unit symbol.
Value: 64 °F
